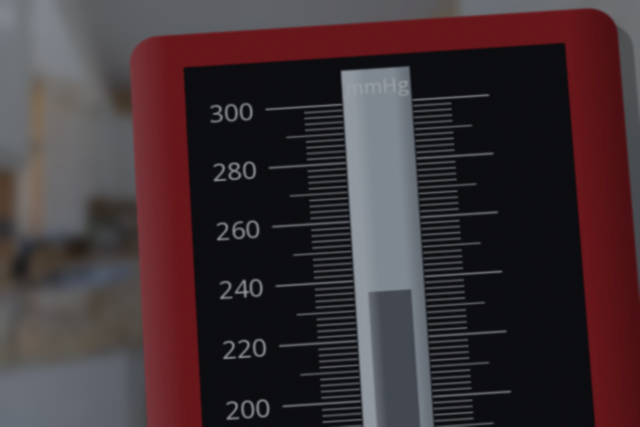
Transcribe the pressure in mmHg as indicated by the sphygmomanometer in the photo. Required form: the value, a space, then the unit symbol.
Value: 236 mmHg
